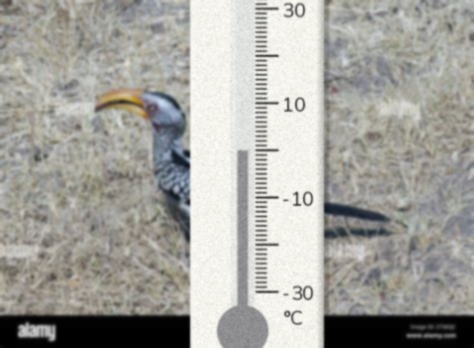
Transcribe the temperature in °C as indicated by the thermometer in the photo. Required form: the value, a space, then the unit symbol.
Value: 0 °C
